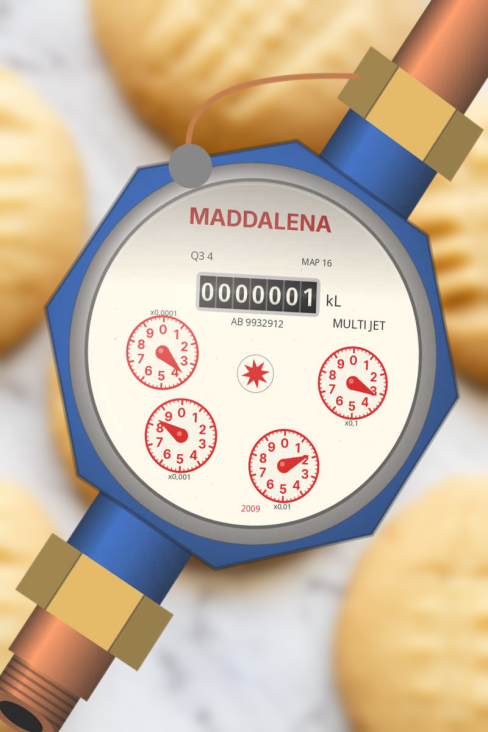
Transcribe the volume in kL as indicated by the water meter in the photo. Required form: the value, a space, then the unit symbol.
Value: 1.3183 kL
